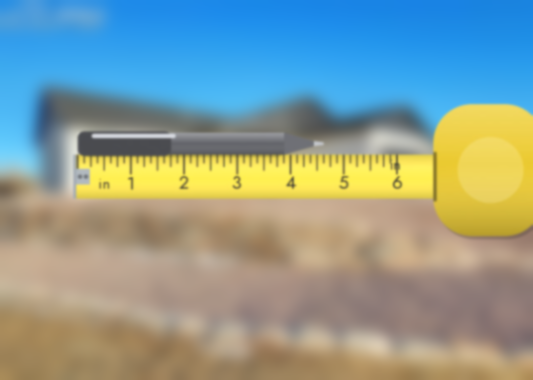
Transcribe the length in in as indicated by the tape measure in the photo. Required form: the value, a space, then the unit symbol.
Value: 4.625 in
